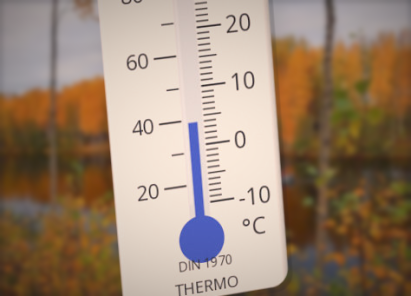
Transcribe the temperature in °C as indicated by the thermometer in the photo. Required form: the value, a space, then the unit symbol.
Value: 4 °C
